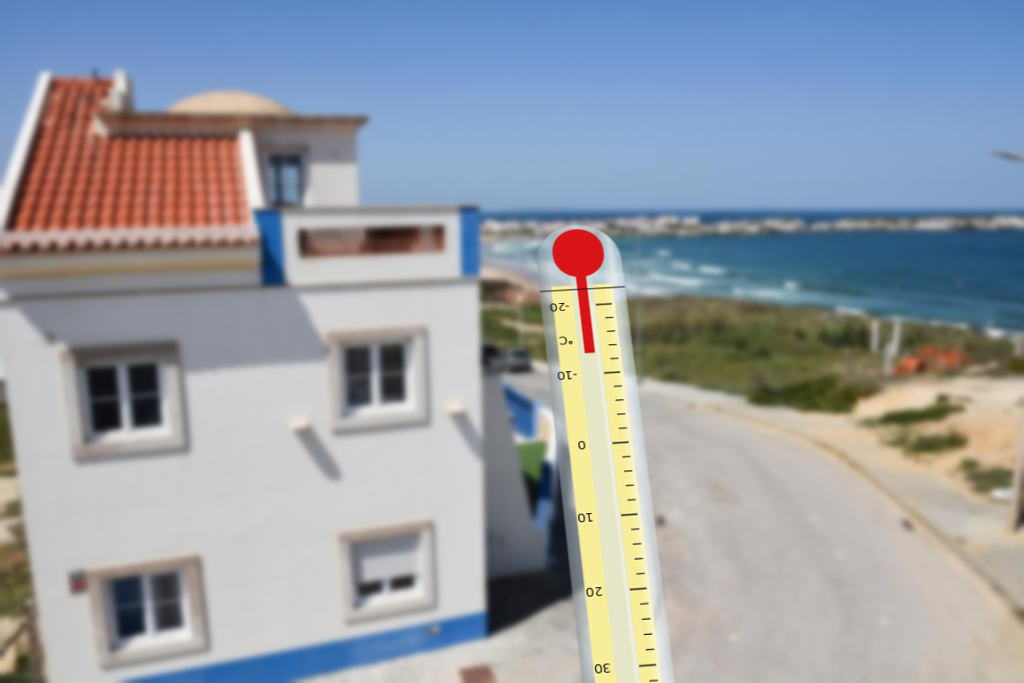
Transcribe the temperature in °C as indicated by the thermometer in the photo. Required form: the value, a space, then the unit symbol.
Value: -13 °C
